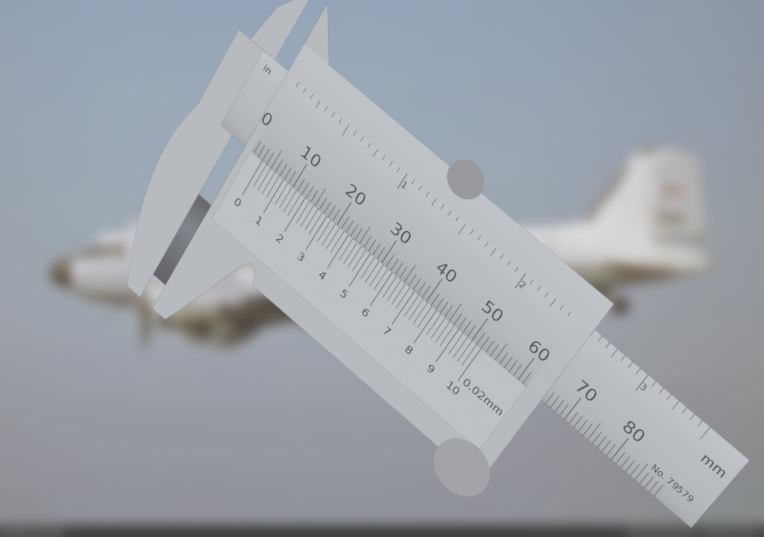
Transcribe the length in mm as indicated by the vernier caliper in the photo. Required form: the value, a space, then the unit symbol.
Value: 3.0 mm
